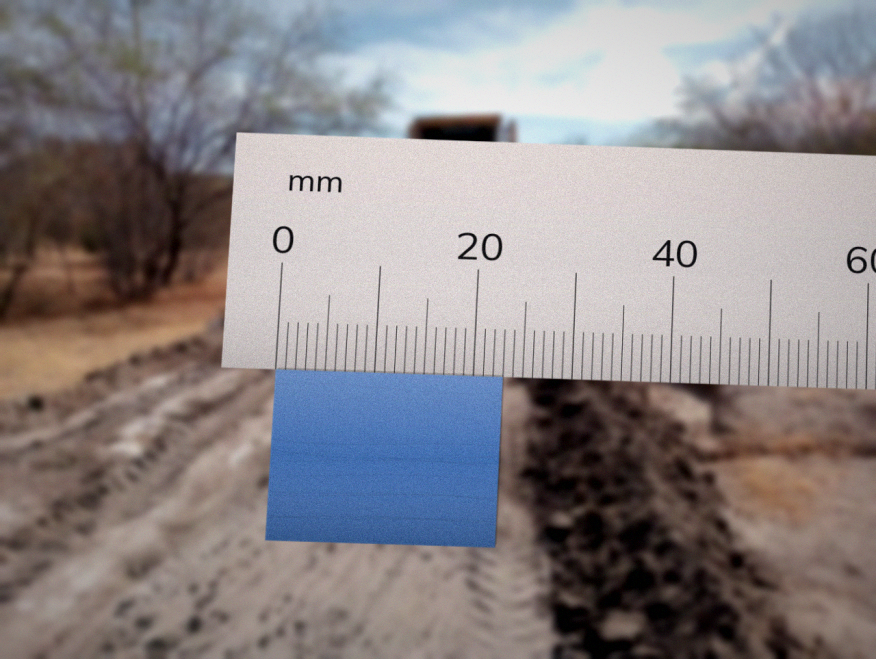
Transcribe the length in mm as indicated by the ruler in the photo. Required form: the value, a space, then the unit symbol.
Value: 23 mm
